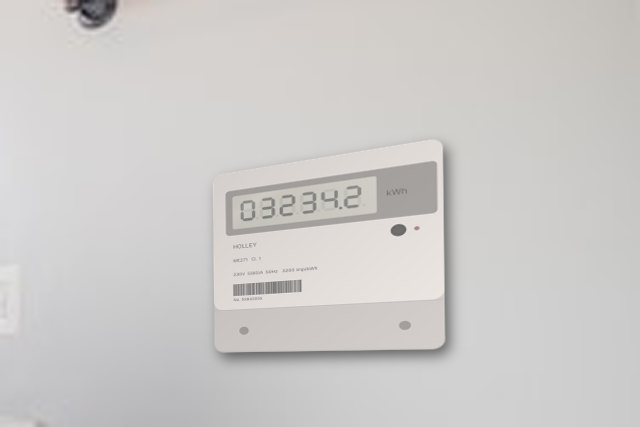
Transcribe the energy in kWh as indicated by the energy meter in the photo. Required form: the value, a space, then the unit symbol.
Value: 3234.2 kWh
